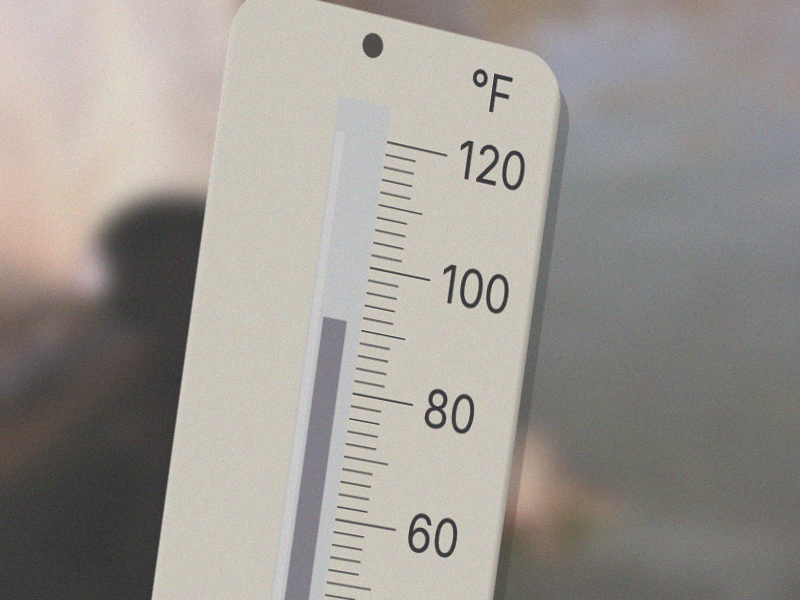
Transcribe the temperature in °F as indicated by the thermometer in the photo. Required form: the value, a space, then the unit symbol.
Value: 91 °F
